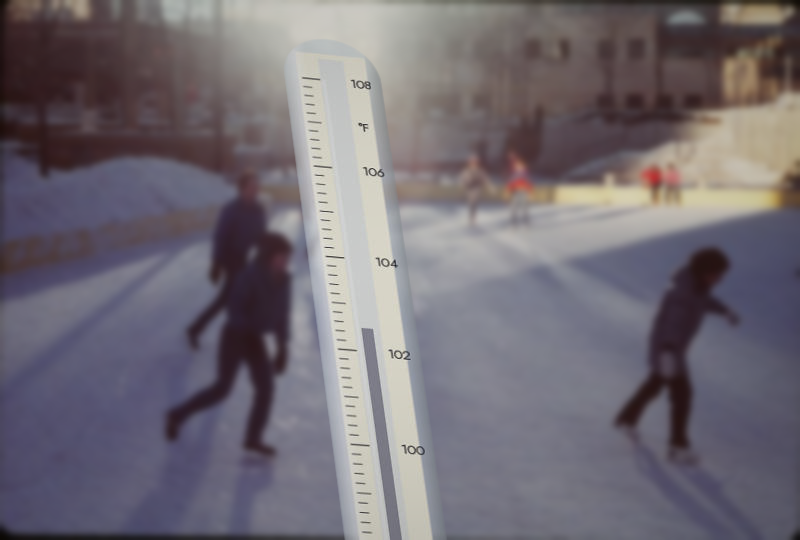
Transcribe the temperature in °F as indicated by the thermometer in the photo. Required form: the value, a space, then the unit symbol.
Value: 102.5 °F
